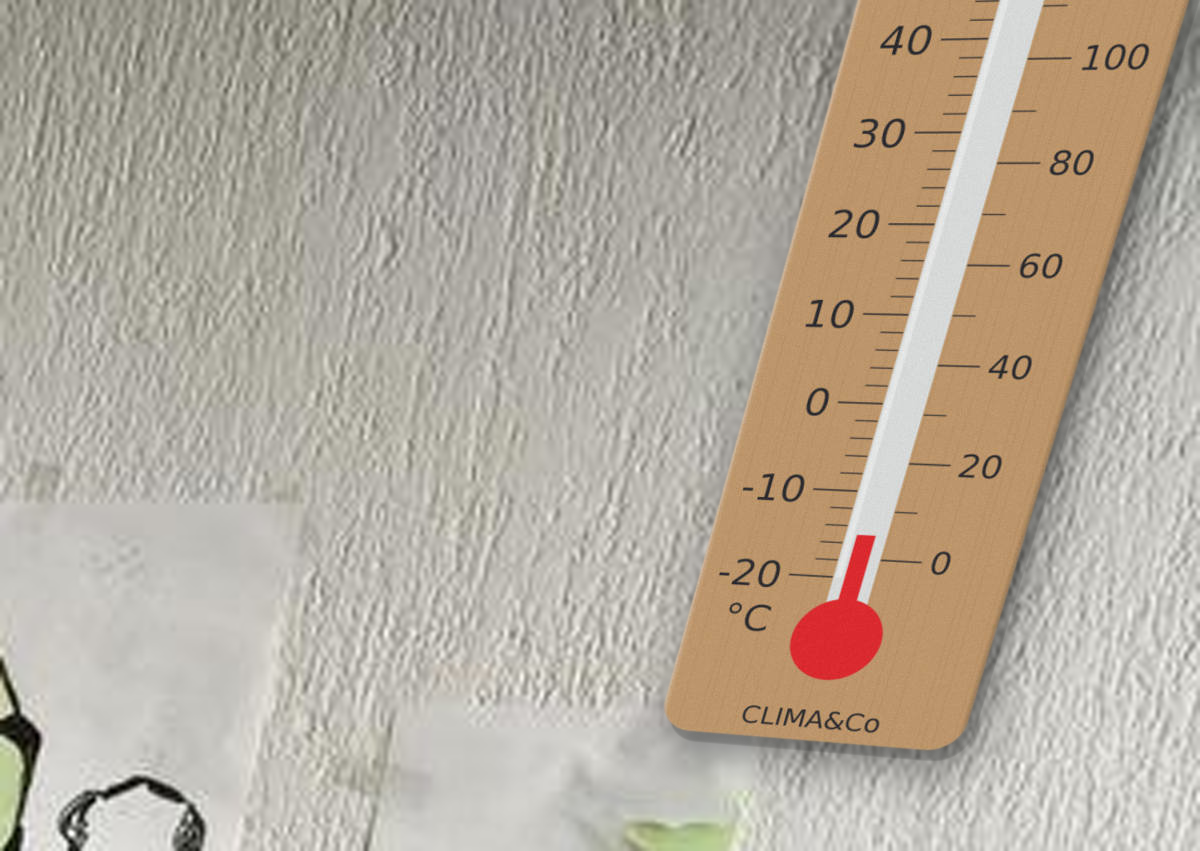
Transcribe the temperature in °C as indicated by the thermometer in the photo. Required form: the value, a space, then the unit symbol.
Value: -15 °C
